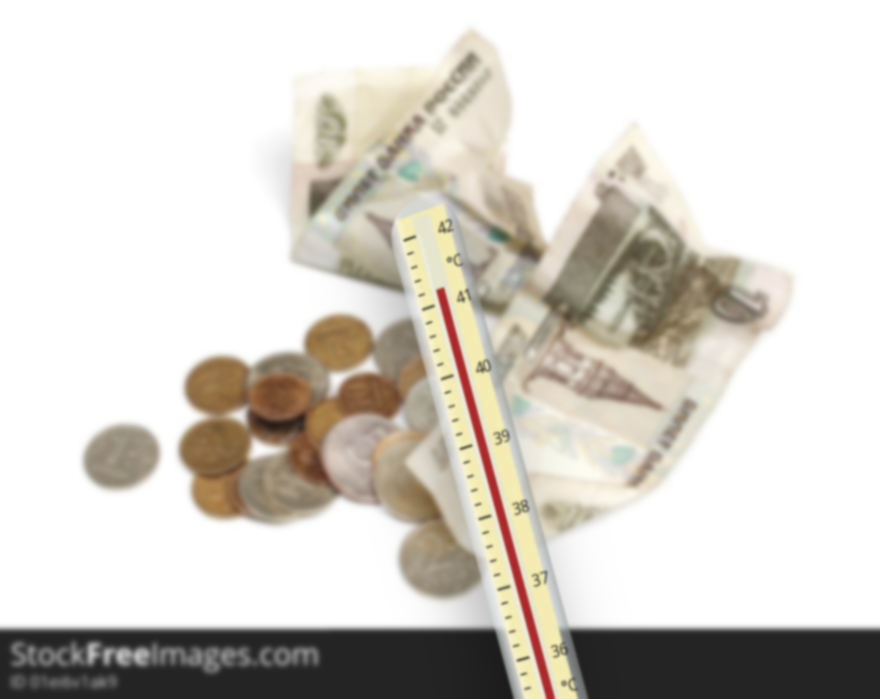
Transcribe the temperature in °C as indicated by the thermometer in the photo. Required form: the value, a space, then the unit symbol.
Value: 41.2 °C
